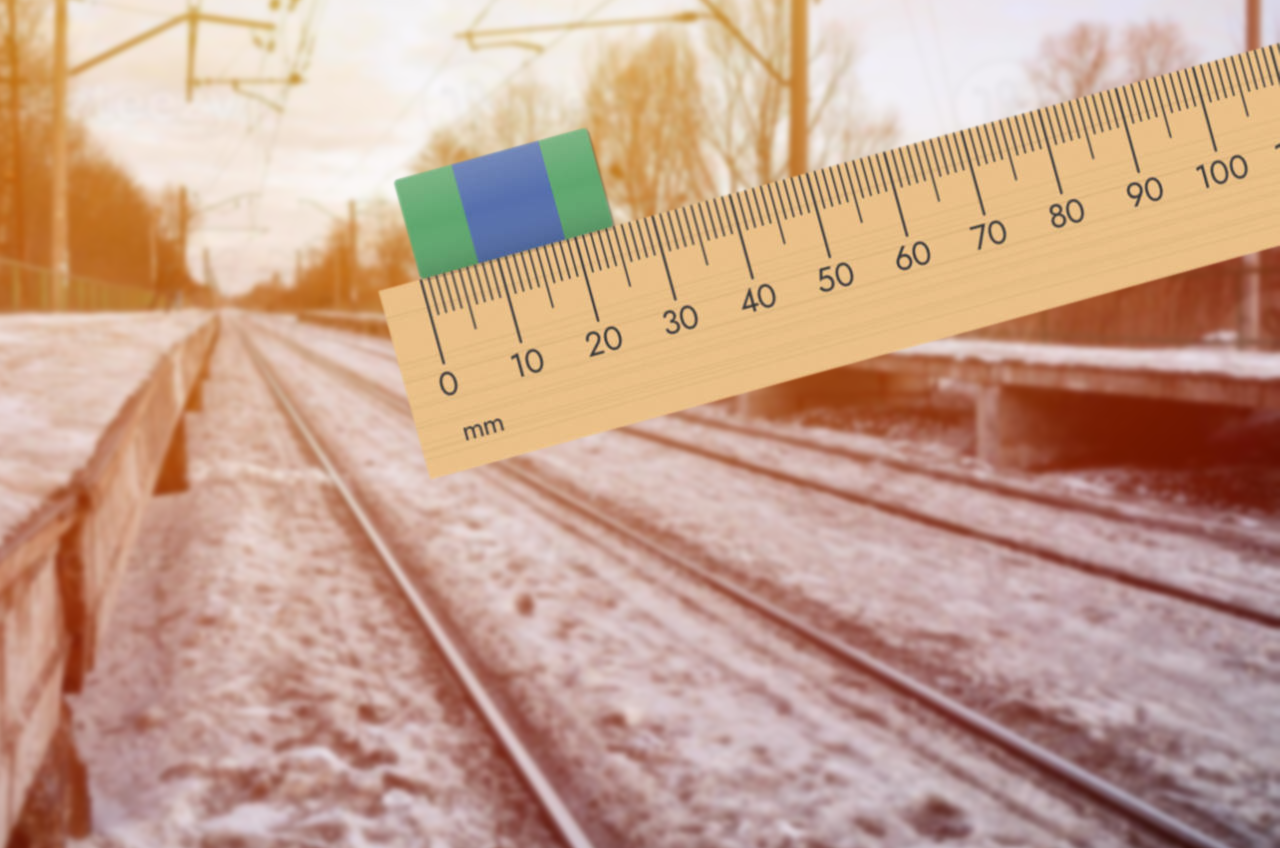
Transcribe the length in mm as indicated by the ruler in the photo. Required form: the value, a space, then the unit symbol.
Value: 25 mm
